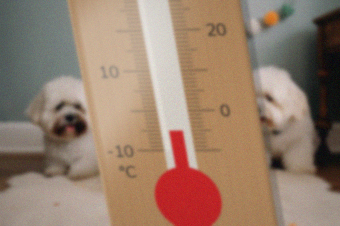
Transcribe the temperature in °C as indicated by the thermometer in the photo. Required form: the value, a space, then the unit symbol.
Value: -5 °C
